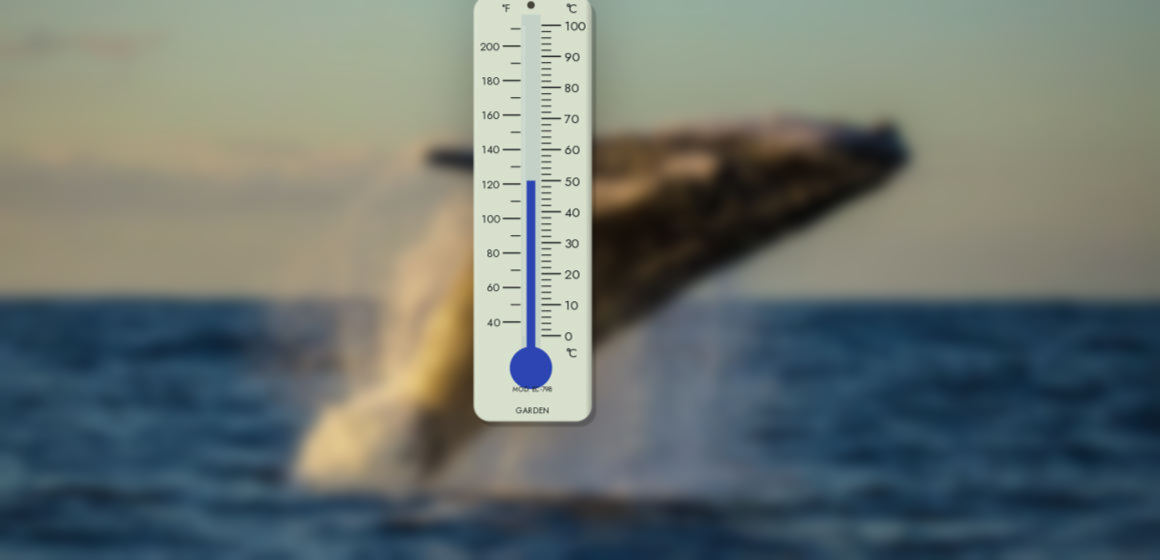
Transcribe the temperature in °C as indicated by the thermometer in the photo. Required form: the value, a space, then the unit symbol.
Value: 50 °C
